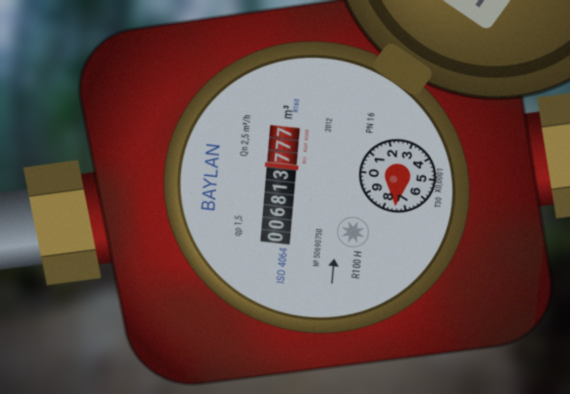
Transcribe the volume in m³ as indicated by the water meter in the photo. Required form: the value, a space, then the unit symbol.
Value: 6813.7777 m³
